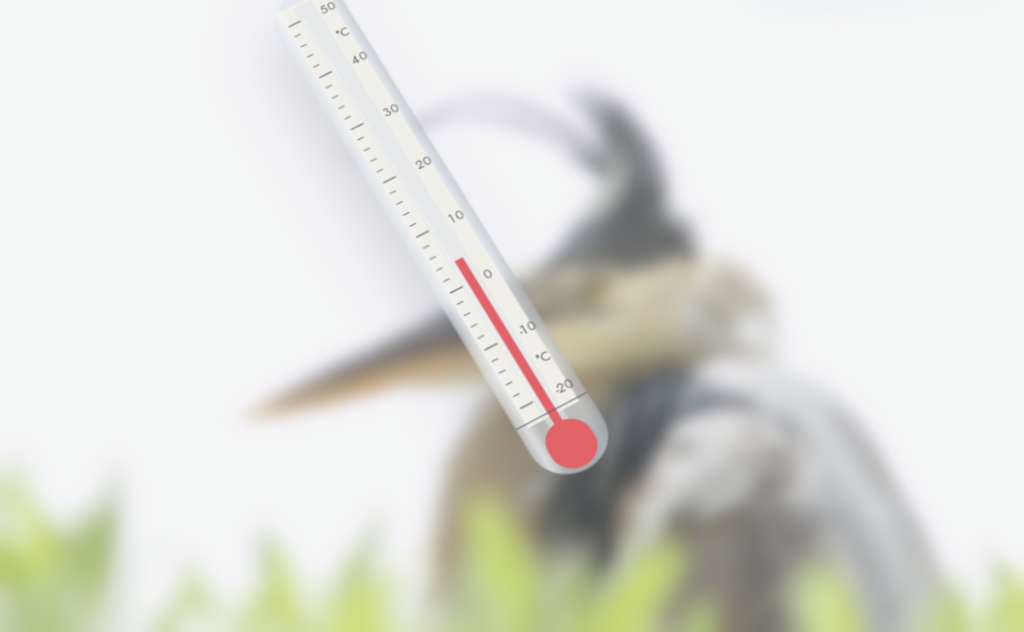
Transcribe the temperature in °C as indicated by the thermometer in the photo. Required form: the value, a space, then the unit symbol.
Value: 4 °C
